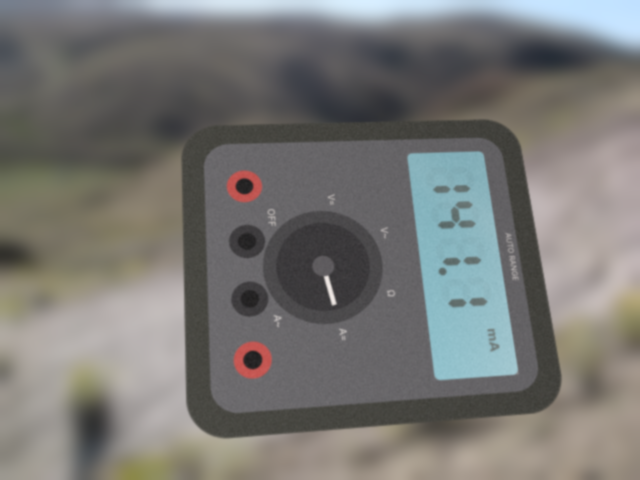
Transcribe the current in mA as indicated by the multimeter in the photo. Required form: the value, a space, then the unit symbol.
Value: 141.1 mA
